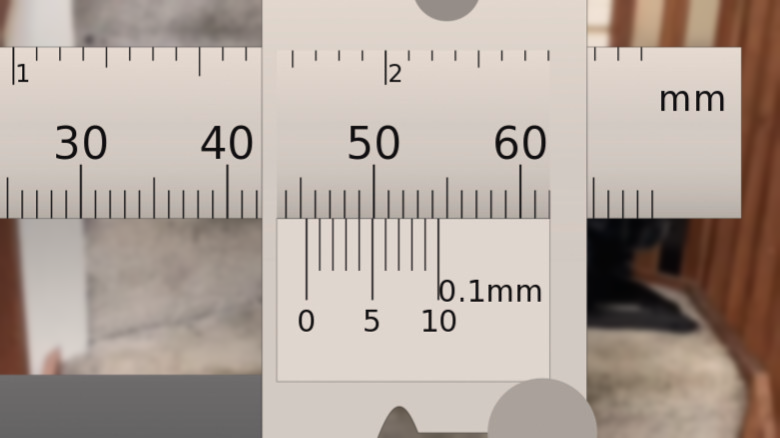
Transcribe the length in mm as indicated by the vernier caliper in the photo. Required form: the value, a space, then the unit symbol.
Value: 45.4 mm
